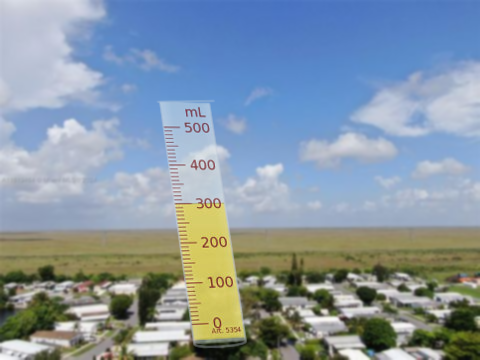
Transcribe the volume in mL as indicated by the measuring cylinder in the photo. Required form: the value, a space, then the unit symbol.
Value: 300 mL
